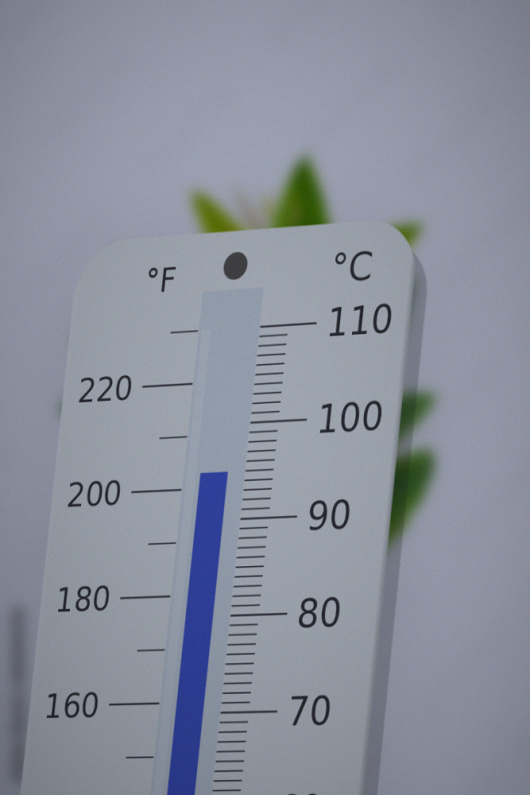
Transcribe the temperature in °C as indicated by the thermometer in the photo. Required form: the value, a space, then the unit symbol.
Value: 95 °C
